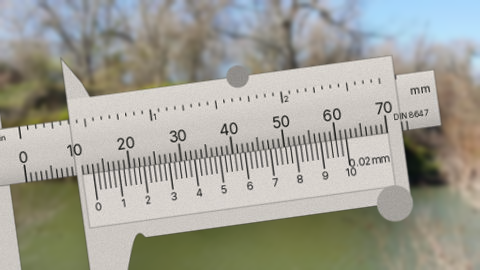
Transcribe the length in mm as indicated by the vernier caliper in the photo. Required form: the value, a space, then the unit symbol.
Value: 13.0 mm
